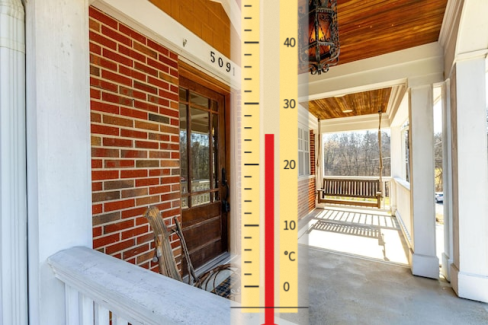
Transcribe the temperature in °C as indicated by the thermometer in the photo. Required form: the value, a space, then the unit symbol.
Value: 25 °C
